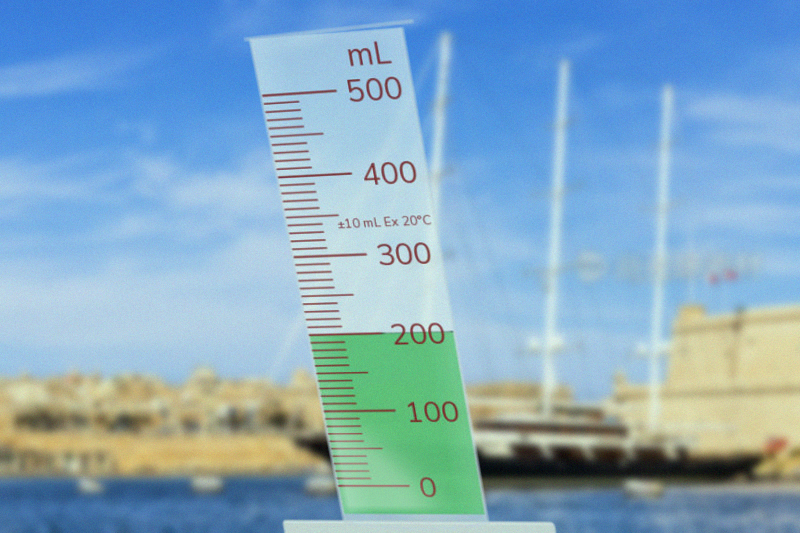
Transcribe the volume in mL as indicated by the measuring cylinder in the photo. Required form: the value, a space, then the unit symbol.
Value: 200 mL
